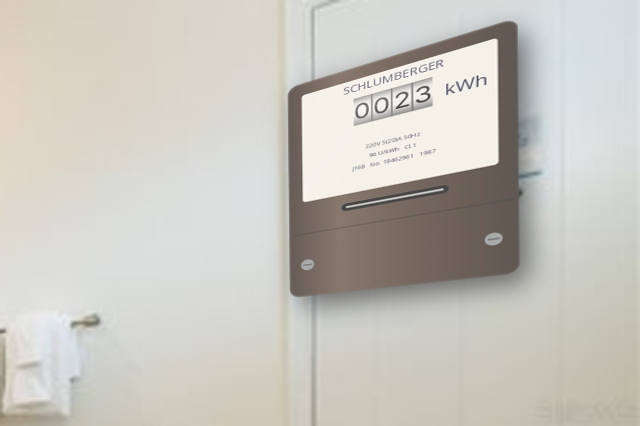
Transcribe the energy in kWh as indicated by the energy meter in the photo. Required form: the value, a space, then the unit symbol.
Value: 23 kWh
